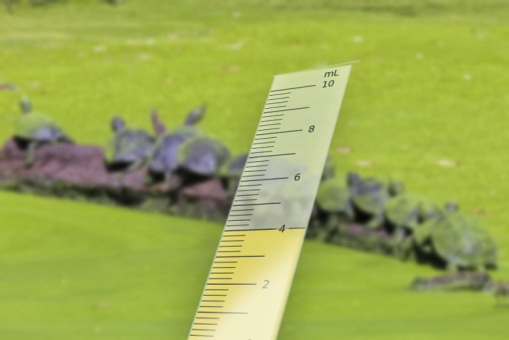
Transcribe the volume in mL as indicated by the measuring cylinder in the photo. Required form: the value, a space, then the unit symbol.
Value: 4 mL
